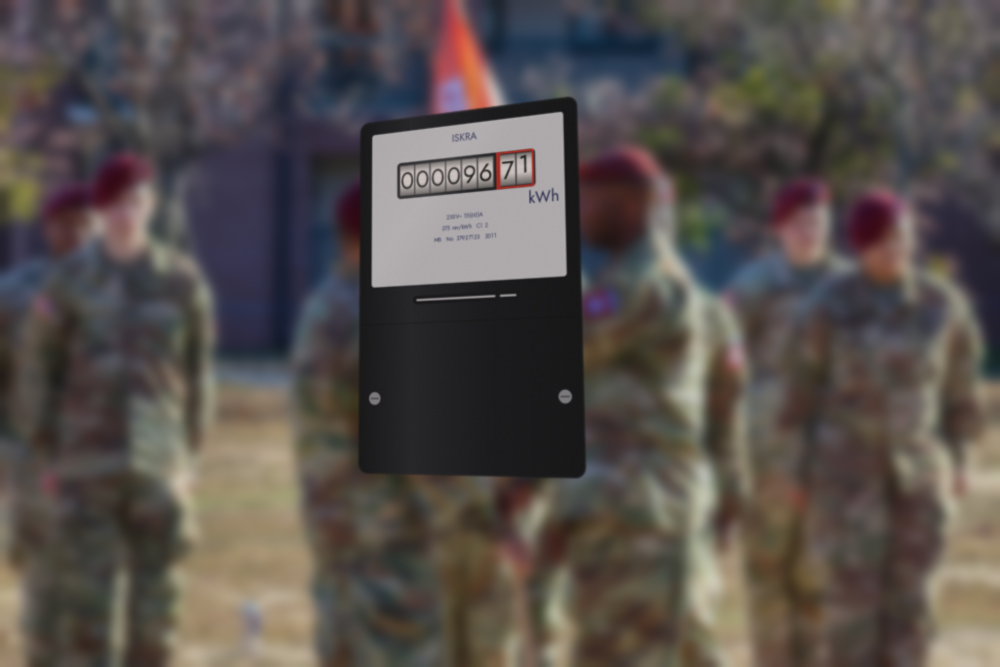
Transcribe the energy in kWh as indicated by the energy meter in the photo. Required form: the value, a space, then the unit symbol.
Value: 96.71 kWh
